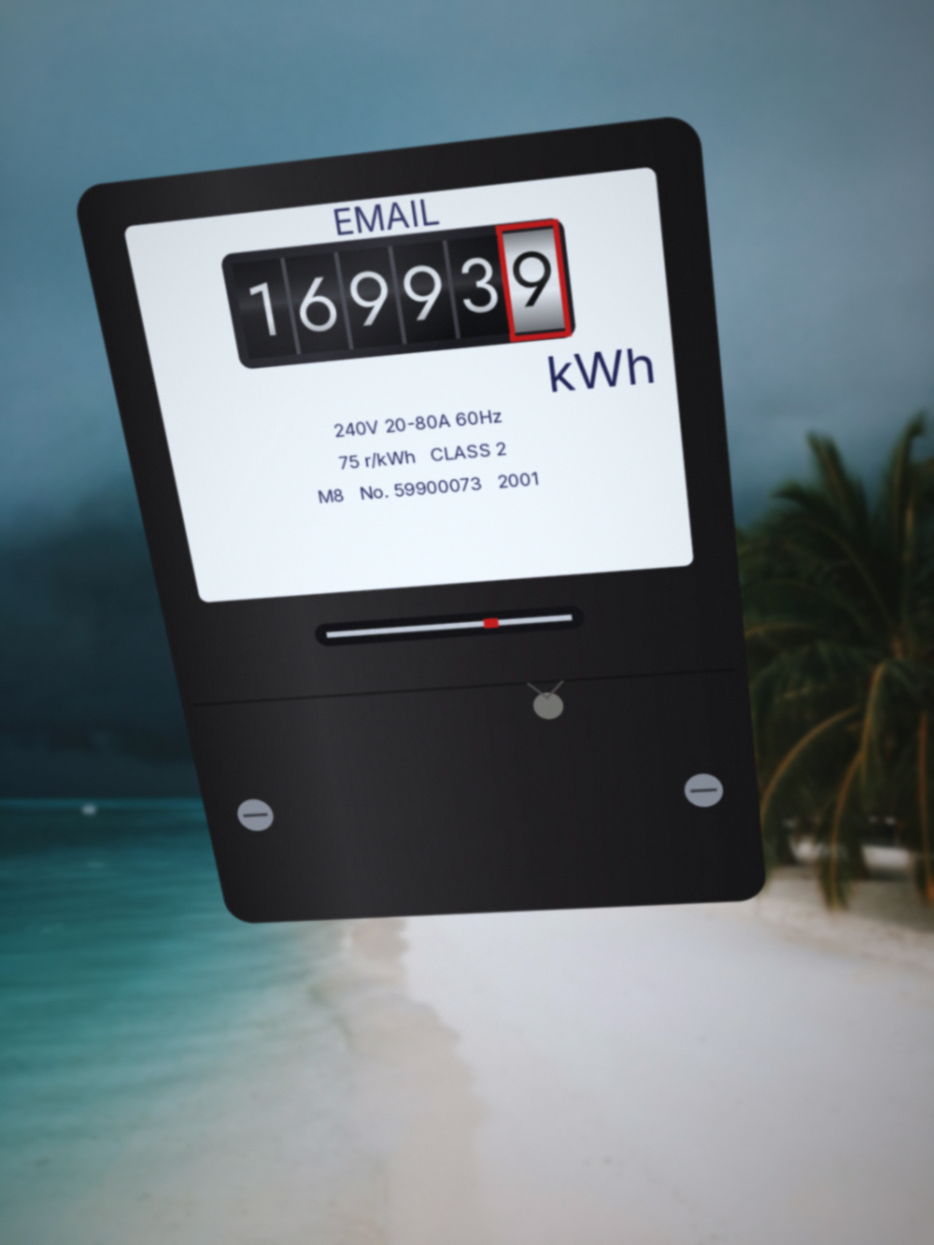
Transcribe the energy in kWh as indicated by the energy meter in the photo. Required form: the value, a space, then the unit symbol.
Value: 16993.9 kWh
